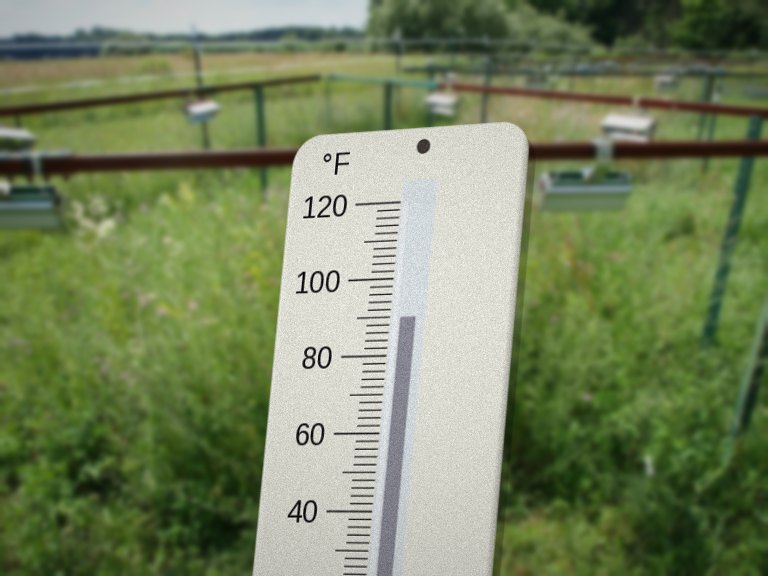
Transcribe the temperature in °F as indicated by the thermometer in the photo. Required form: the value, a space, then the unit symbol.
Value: 90 °F
